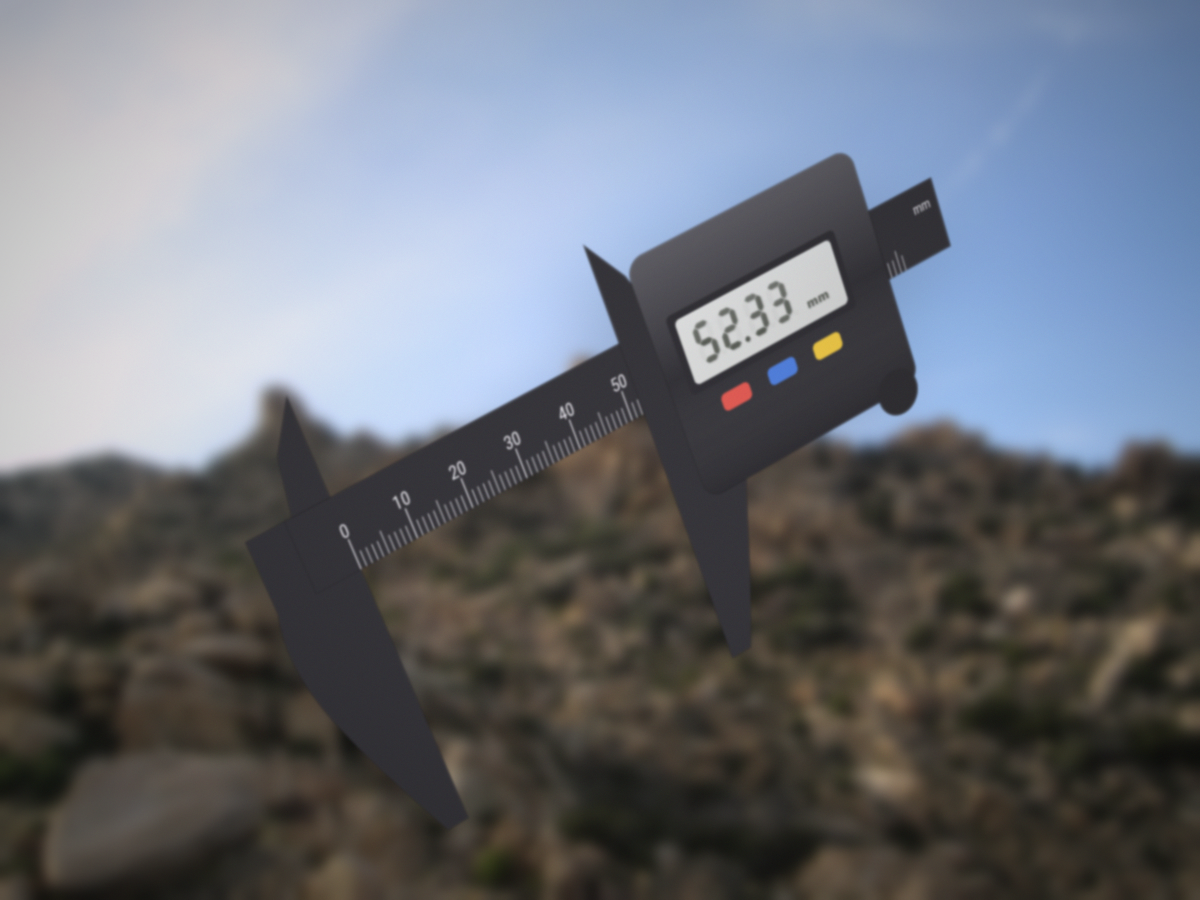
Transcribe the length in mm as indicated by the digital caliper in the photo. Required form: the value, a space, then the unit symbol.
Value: 52.33 mm
